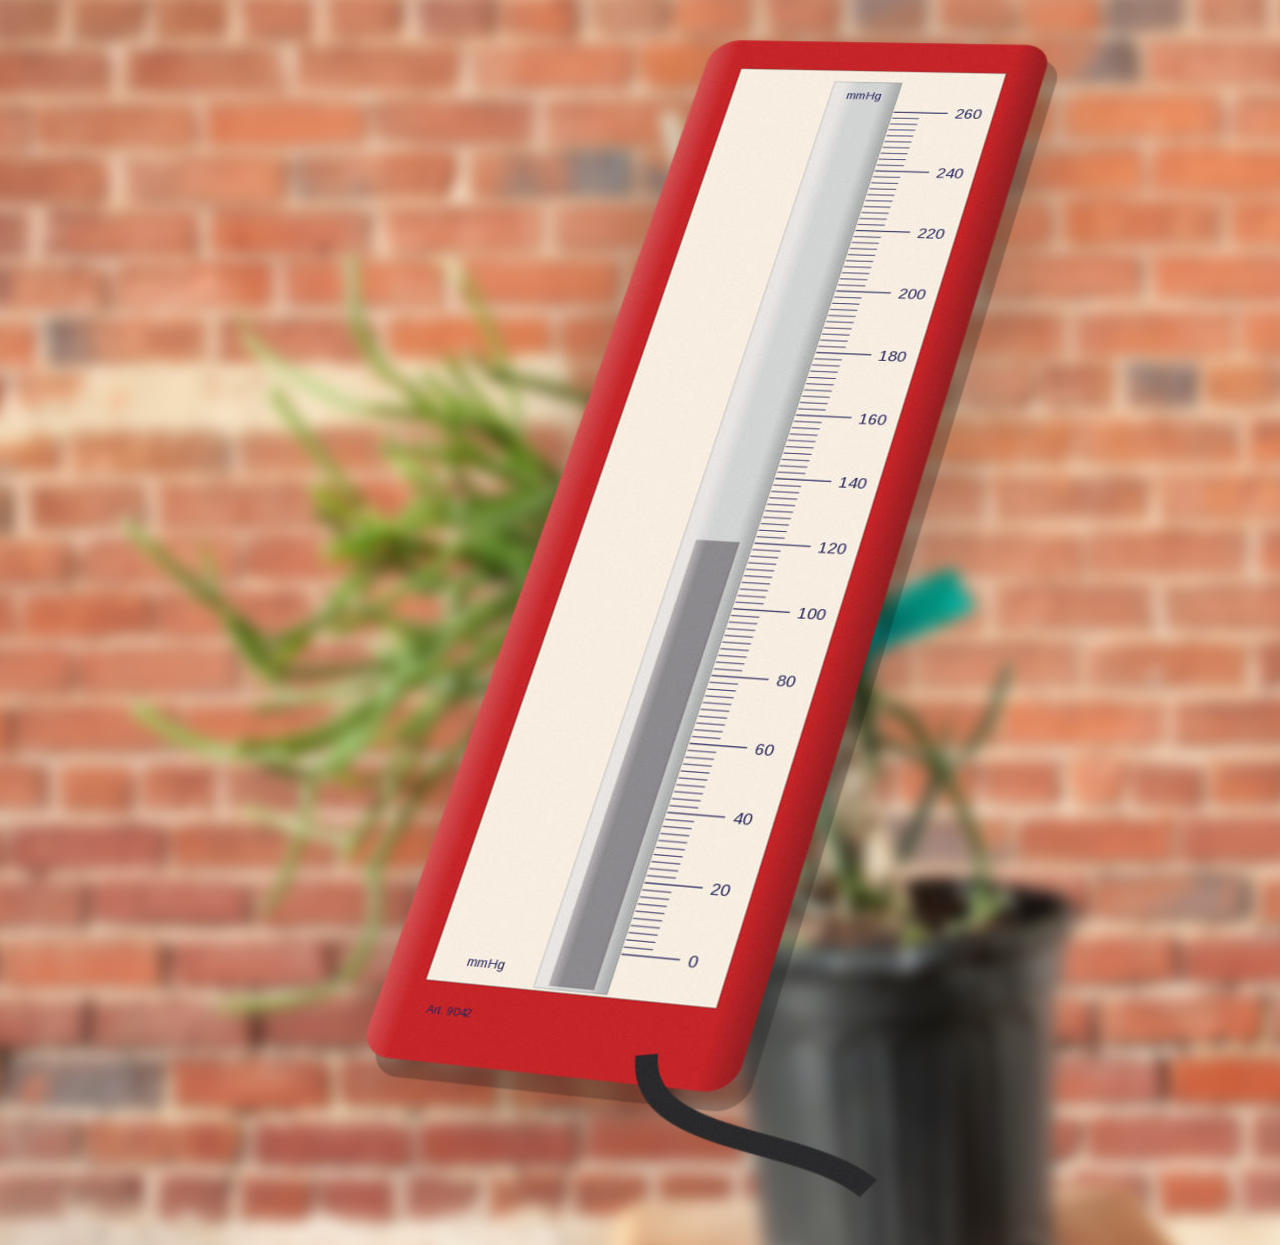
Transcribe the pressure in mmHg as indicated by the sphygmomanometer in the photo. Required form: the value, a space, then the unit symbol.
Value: 120 mmHg
